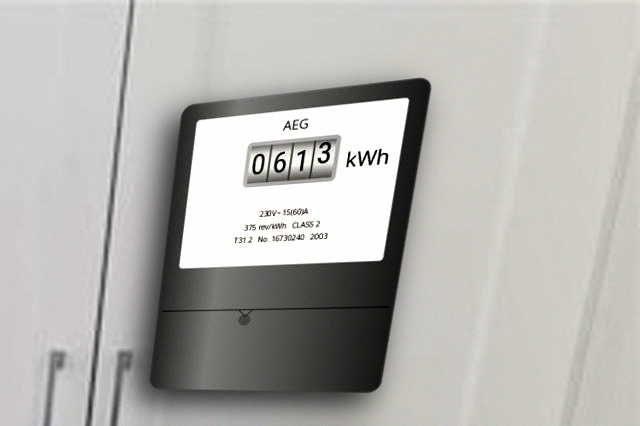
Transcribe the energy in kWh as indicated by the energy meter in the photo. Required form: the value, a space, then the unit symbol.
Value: 613 kWh
